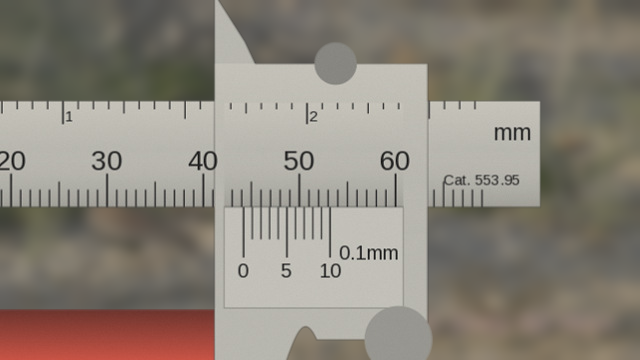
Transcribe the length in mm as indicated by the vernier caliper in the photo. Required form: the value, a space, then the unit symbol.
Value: 44.2 mm
